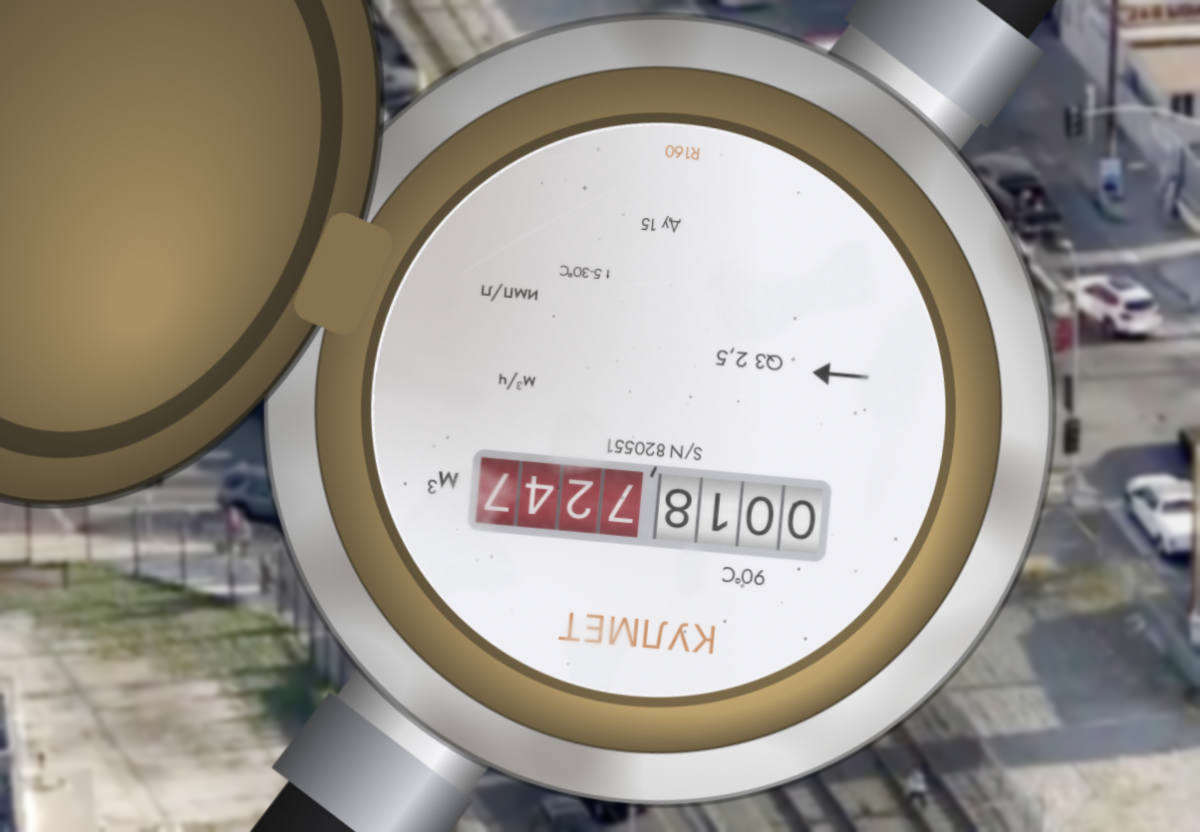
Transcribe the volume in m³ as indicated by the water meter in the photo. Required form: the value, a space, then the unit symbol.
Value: 18.7247 m³
